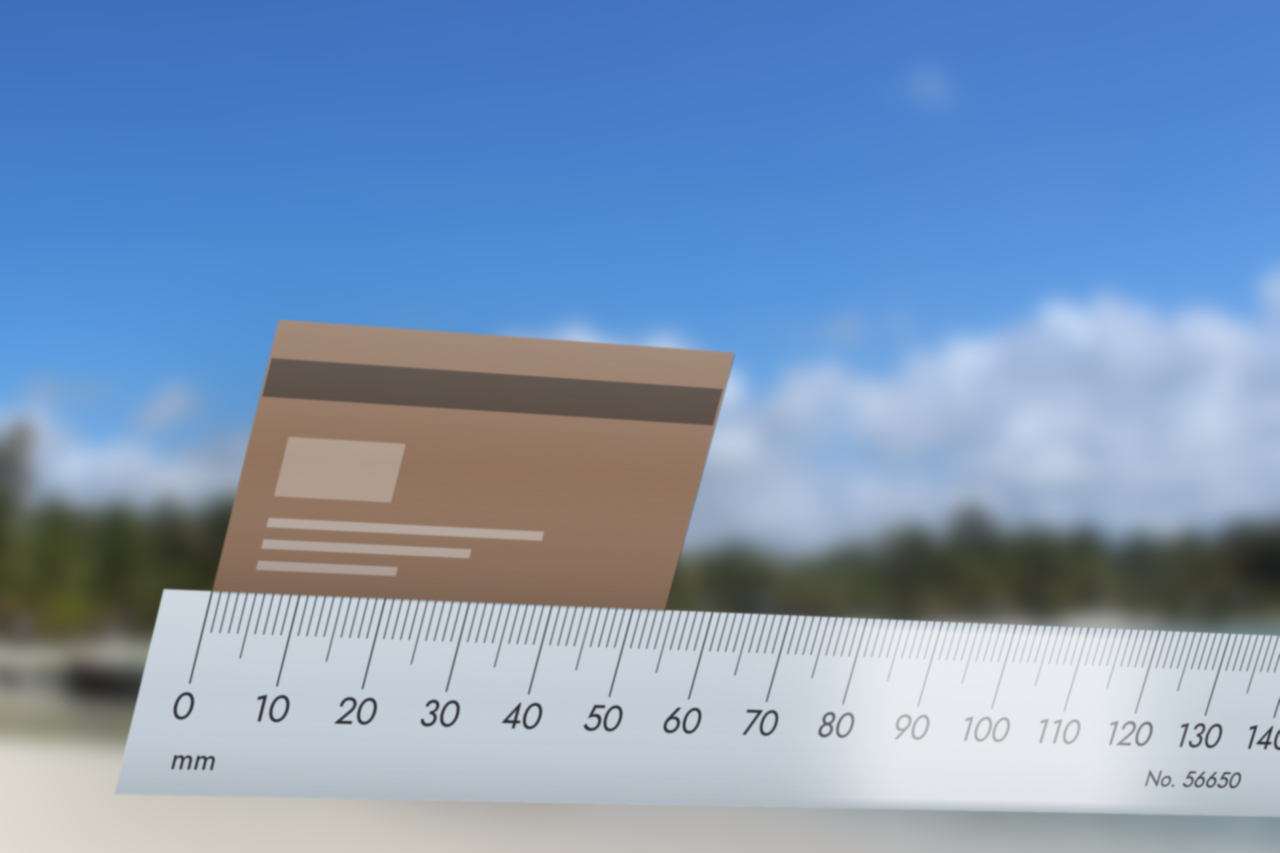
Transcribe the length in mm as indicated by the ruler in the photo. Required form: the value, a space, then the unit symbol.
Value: 54 mm
